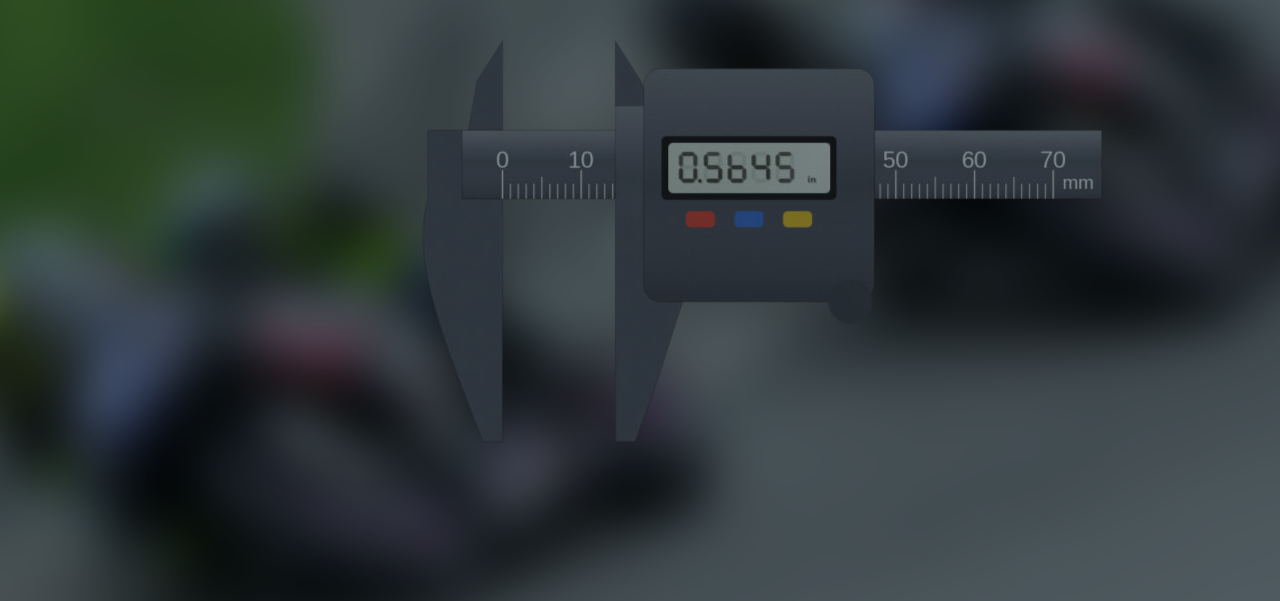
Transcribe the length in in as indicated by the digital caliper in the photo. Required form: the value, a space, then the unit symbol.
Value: 0.5645 in
